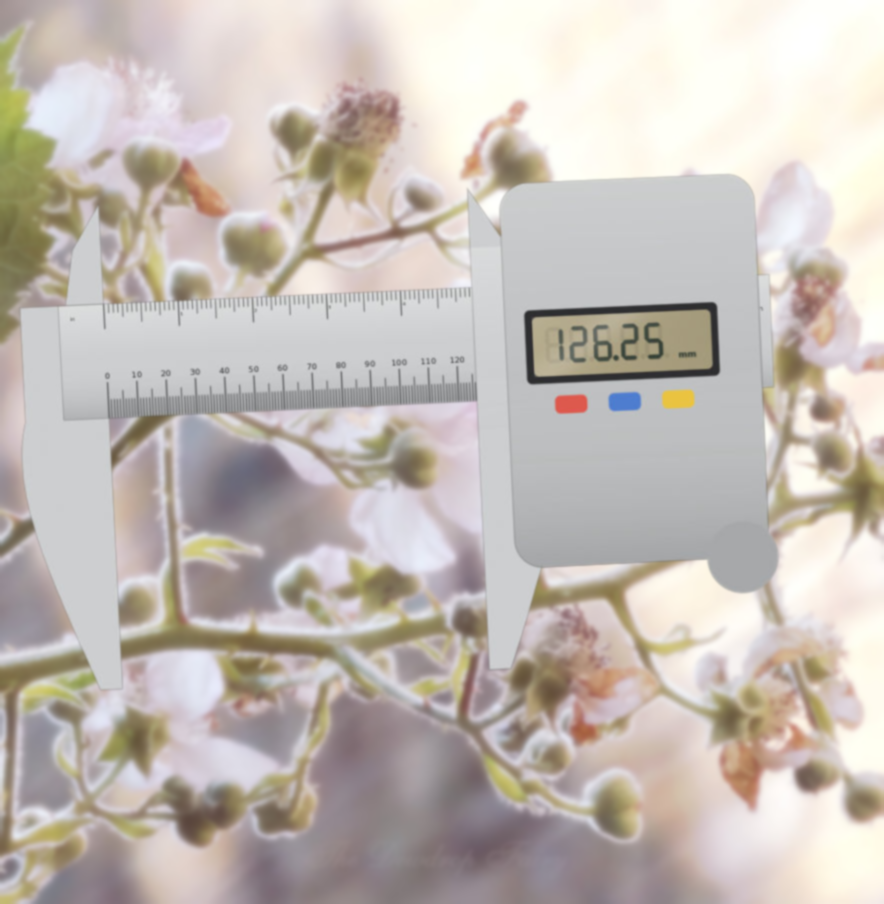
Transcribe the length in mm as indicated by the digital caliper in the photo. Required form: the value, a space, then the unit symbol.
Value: 126.25 mm
